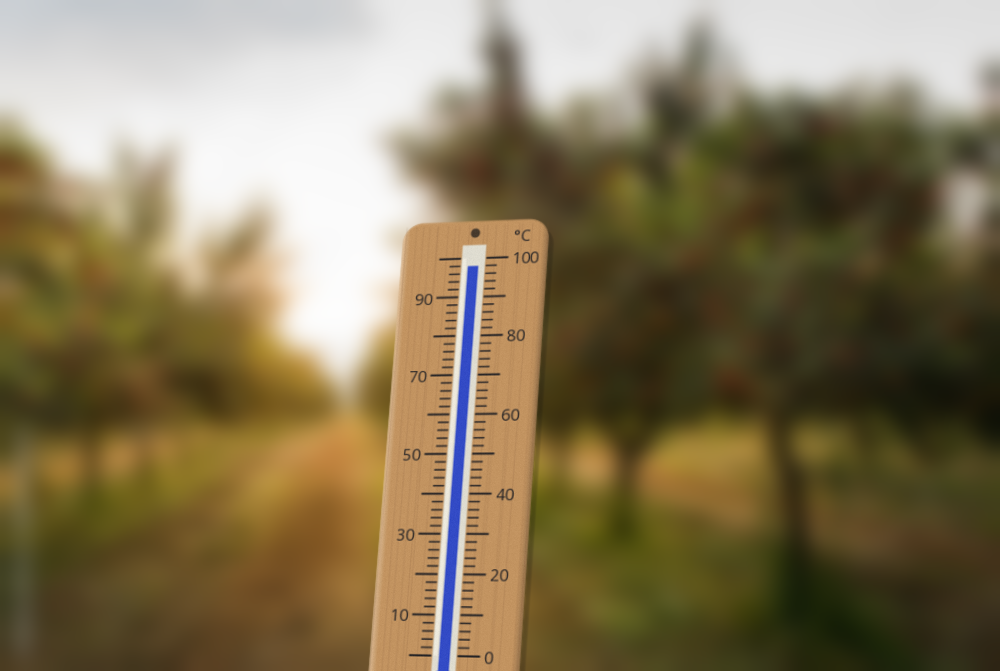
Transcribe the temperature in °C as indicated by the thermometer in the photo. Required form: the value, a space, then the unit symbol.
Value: 98 °C
